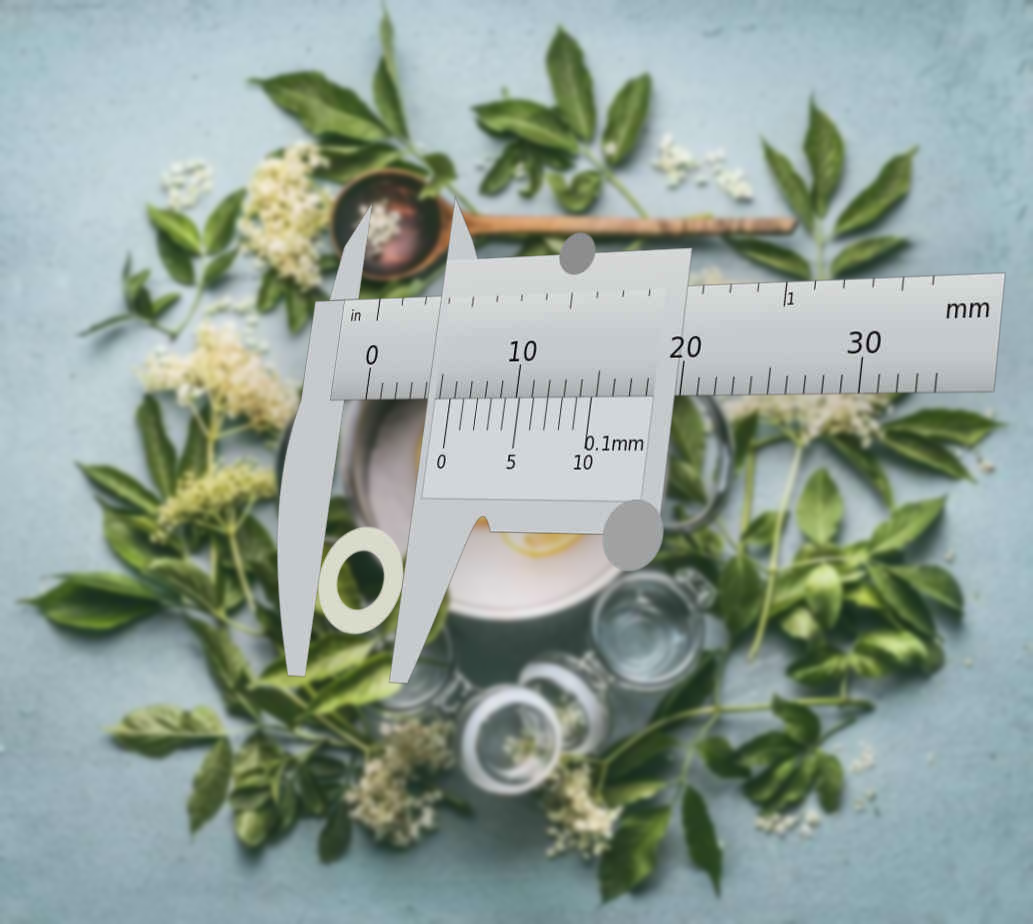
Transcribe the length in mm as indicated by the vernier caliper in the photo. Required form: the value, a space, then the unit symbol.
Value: 5.7 mm
